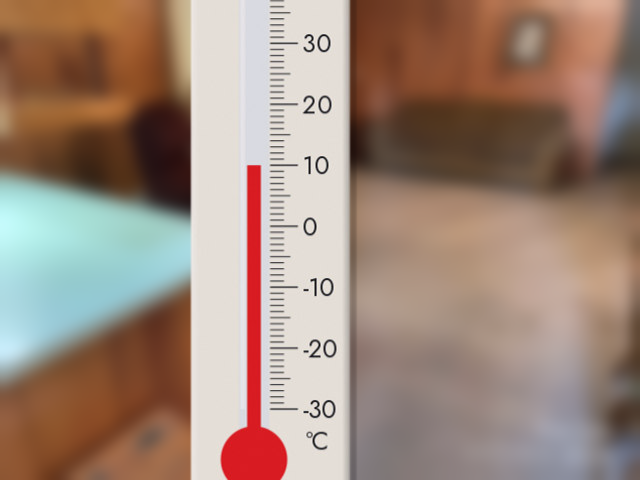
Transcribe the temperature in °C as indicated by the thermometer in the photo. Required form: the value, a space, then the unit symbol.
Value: 10 °C
